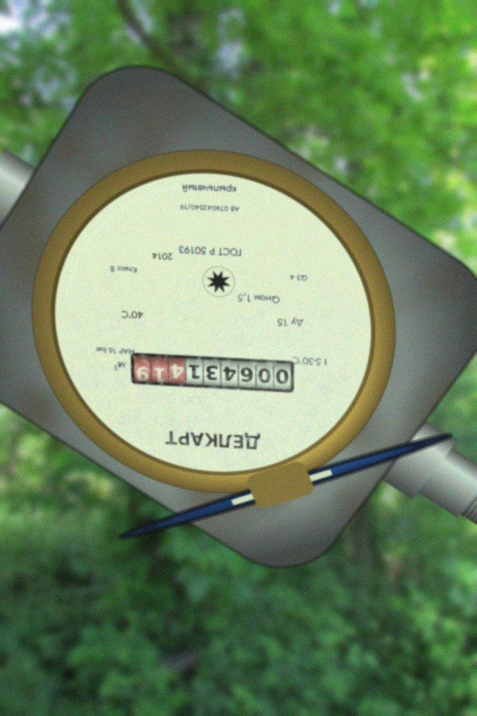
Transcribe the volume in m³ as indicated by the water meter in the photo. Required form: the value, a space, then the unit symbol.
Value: 6431.419 m³
